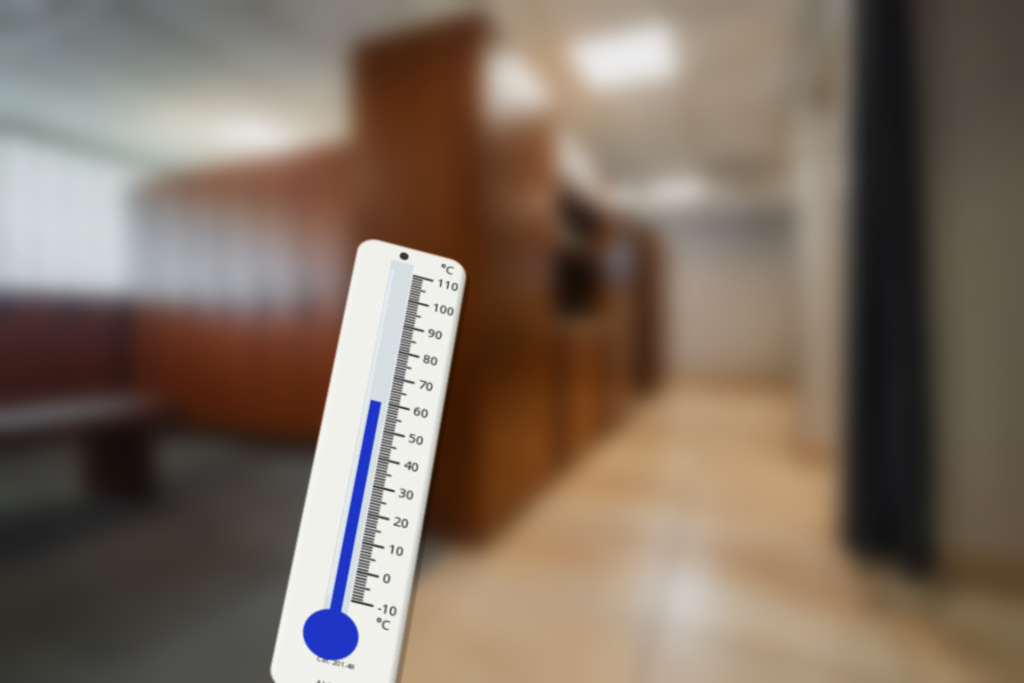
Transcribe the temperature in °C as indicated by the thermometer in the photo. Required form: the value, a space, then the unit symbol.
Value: 60 °C
